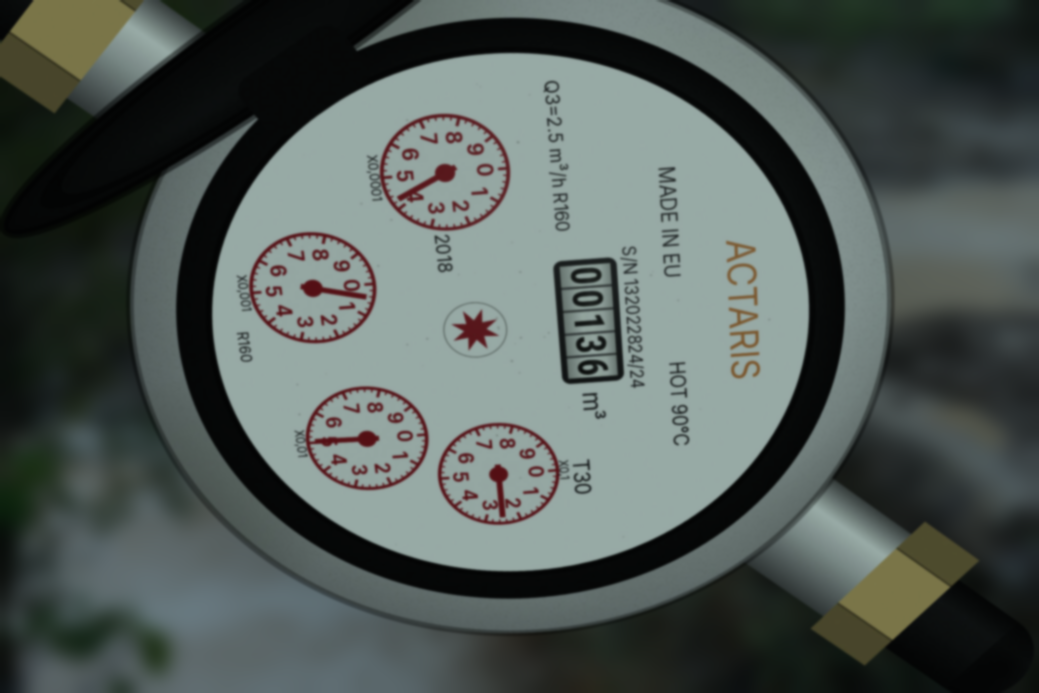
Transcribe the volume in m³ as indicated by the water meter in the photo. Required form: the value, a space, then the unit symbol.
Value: 136.2504 m³
